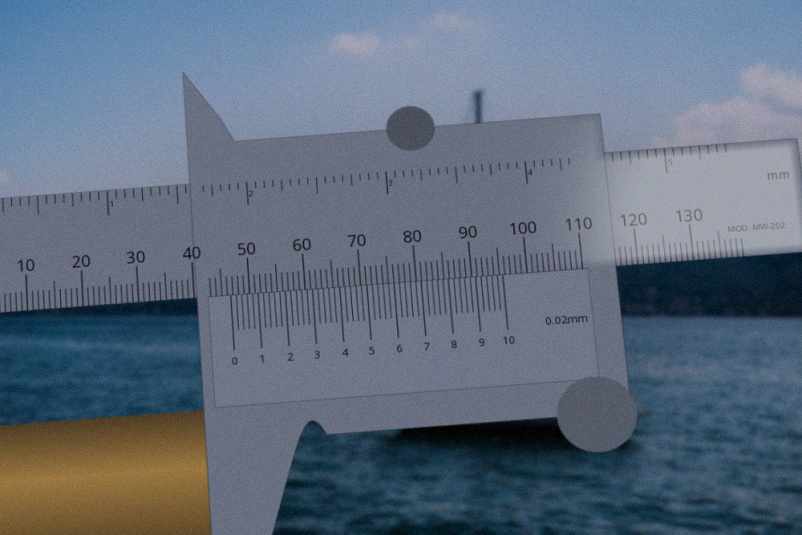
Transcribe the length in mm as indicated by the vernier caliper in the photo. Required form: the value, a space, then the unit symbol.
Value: 46.6 mm
